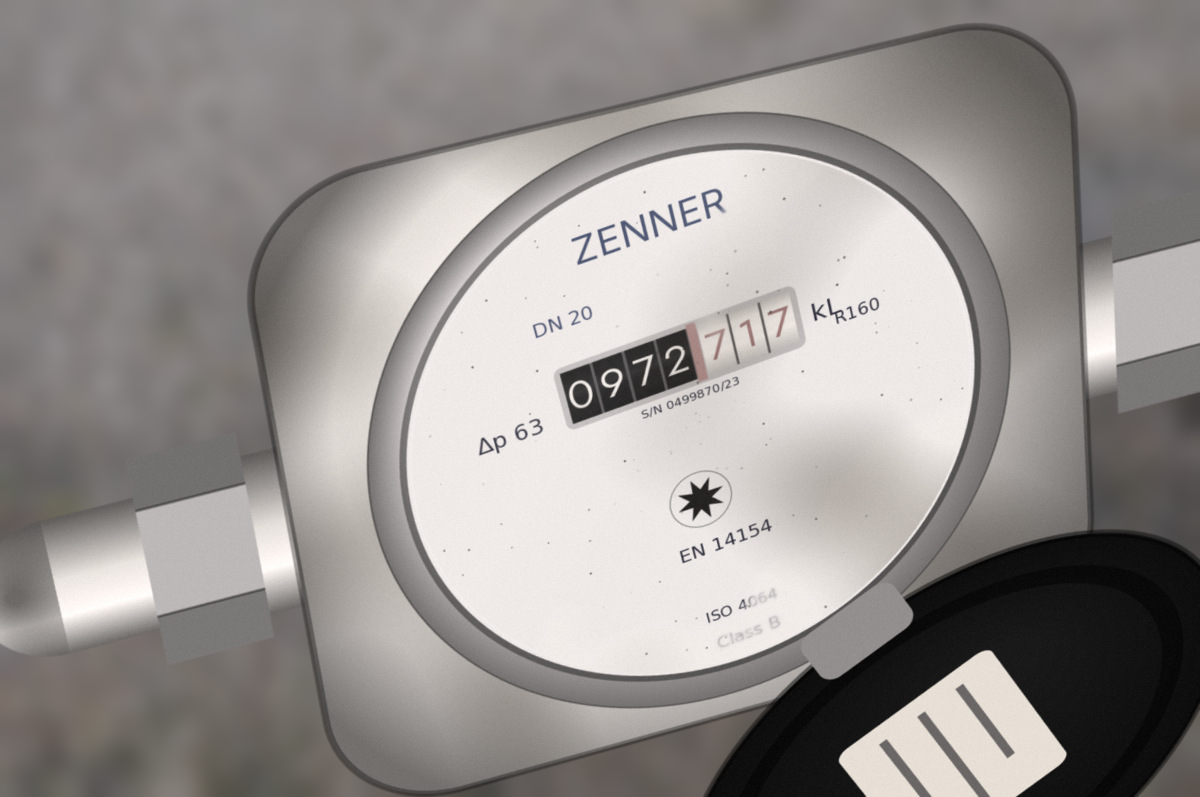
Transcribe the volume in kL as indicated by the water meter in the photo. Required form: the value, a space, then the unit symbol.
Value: 972.717 kL
